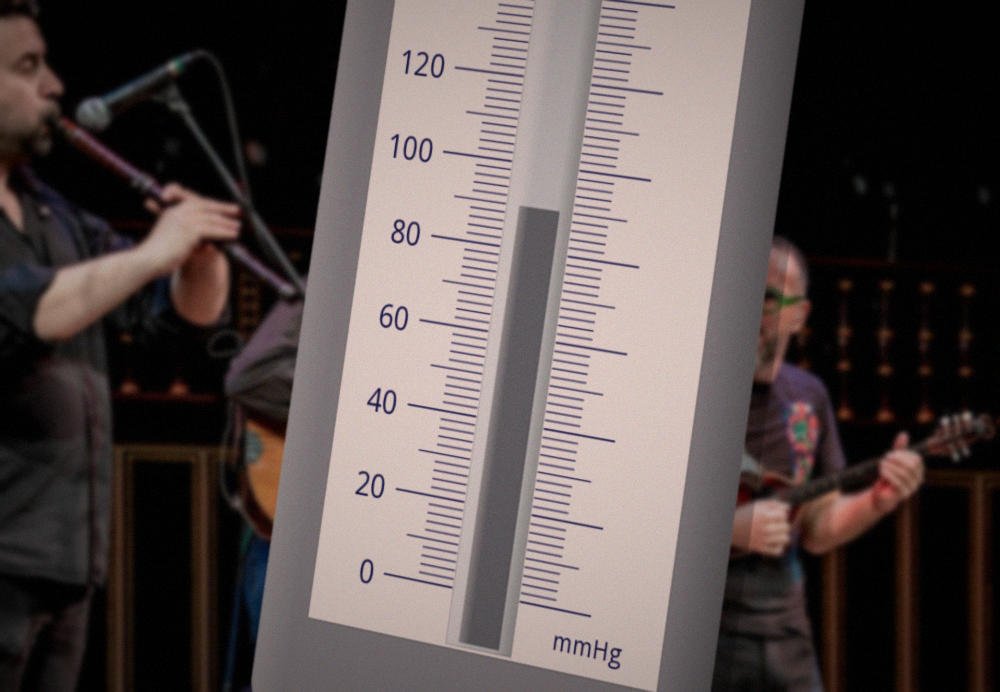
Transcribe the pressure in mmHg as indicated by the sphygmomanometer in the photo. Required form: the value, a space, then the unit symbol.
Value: 90 mmHg
